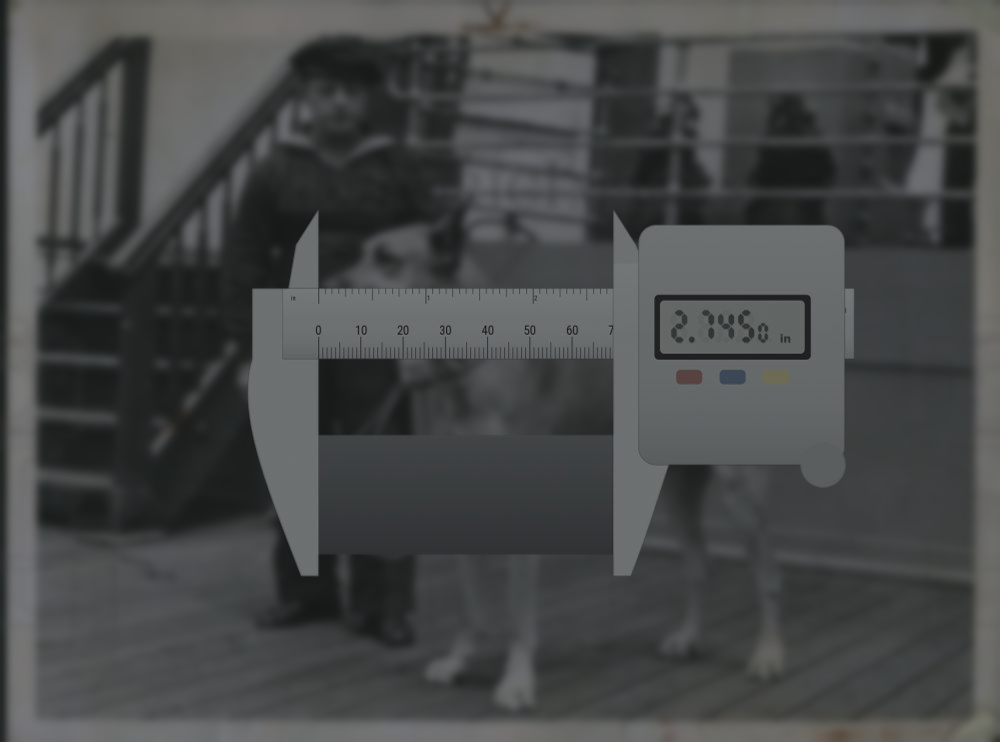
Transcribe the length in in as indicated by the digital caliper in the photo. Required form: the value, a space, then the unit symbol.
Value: 2.7450 in
